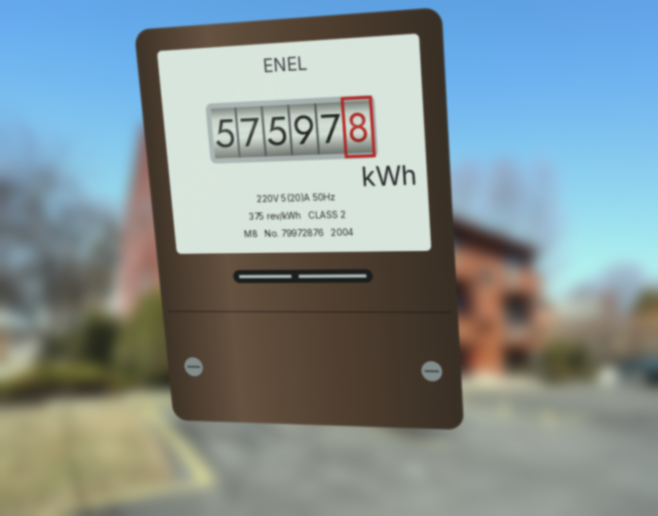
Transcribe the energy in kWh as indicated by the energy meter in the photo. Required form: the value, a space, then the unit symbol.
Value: 57597.8 kWh
